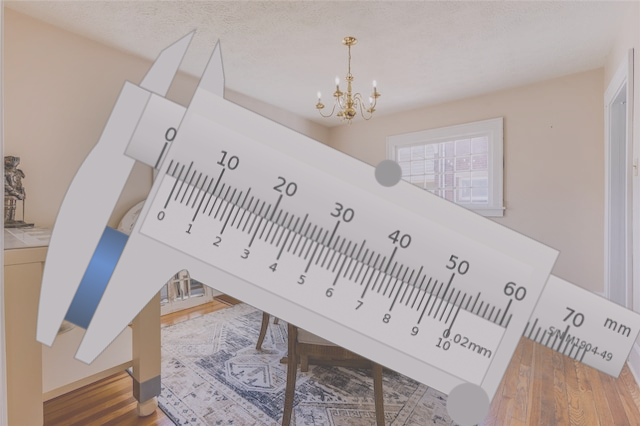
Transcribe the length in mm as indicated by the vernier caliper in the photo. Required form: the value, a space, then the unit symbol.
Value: 4.0 mm
